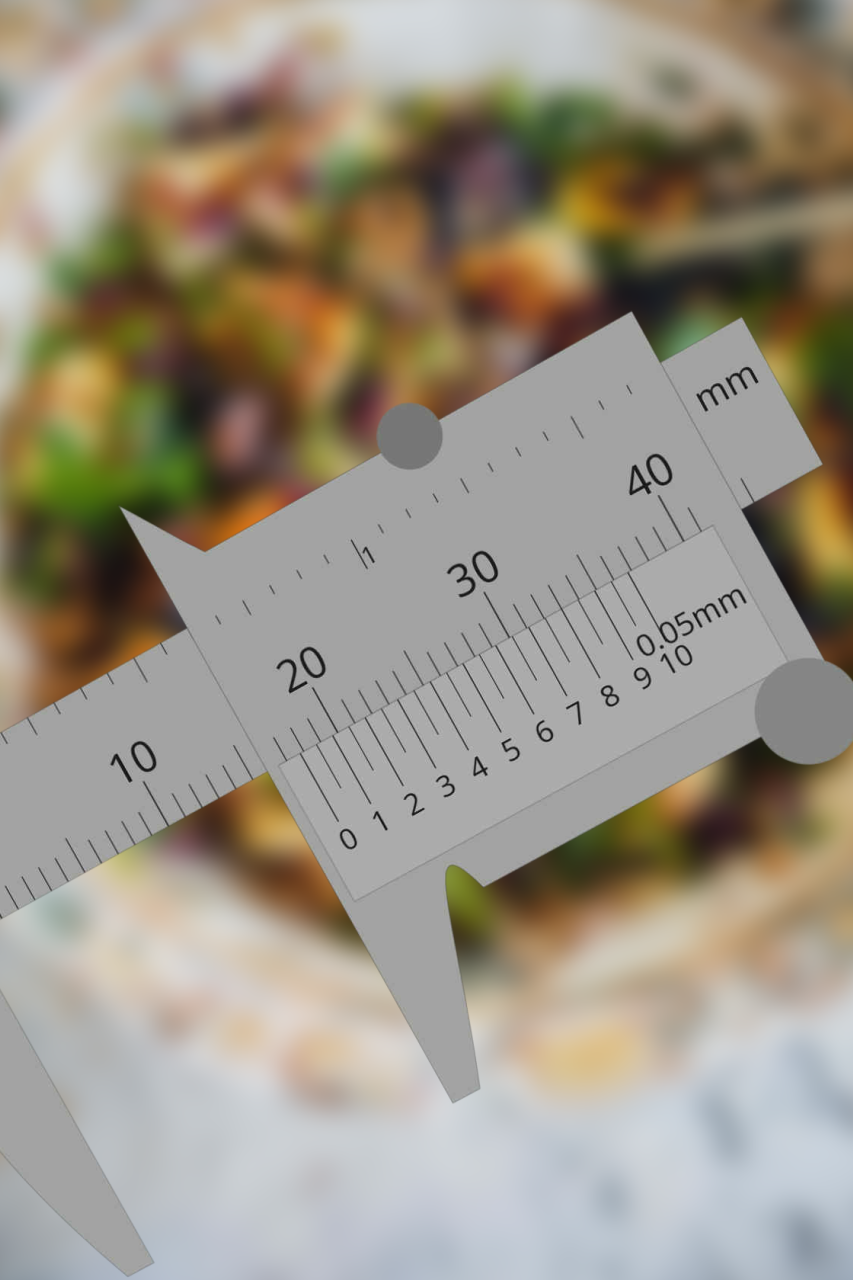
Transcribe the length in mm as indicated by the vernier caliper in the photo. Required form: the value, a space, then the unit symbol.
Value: 17.8 mm
